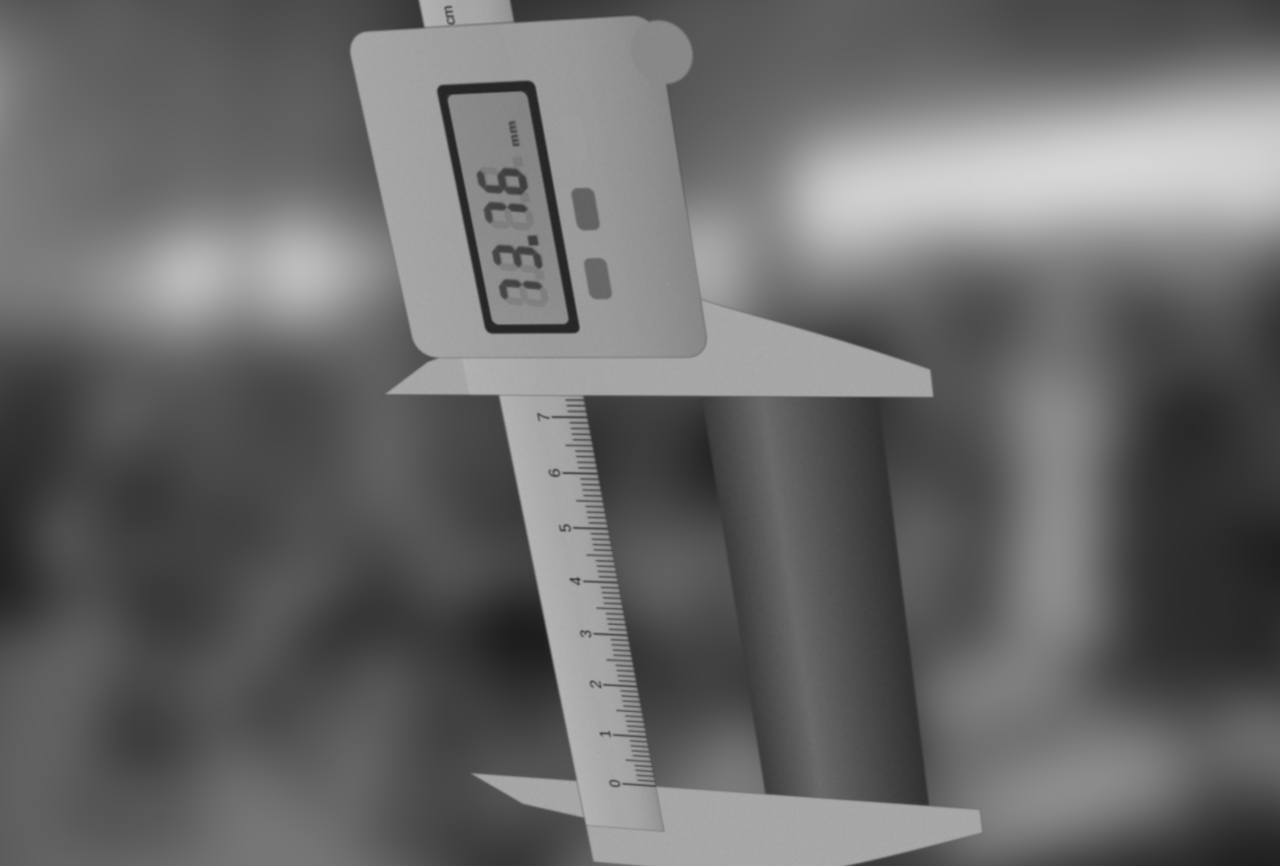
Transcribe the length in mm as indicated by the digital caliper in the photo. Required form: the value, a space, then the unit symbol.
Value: 73.76 mm
